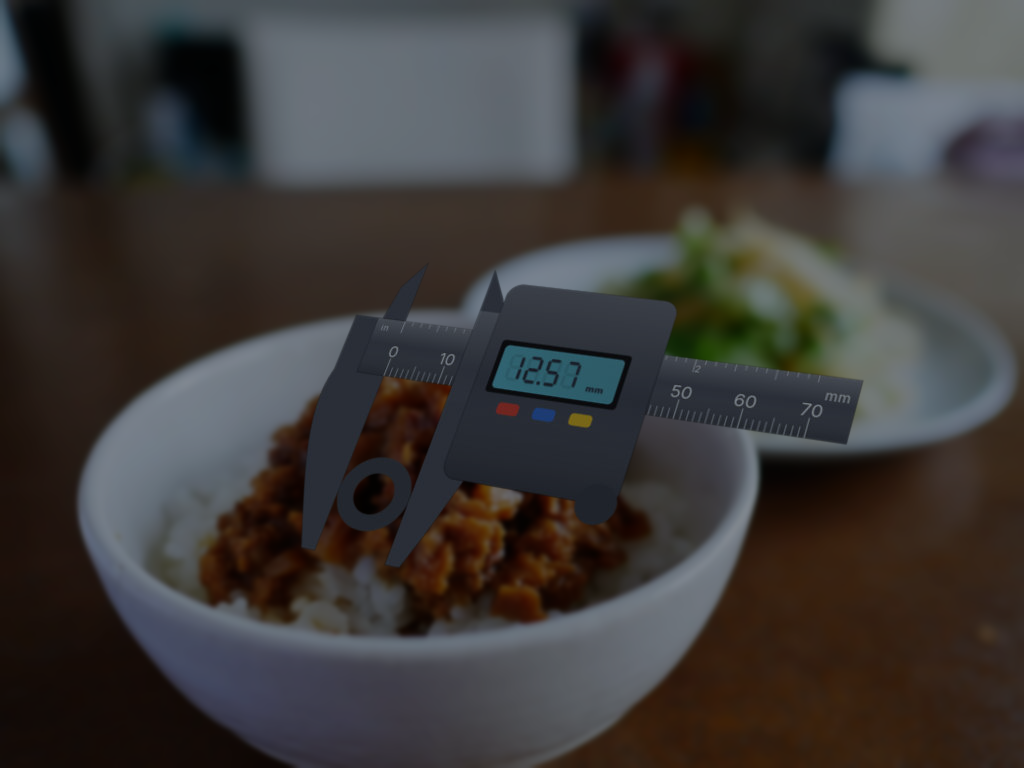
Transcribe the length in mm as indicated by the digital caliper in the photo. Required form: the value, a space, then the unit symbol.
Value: 12.57 mm
